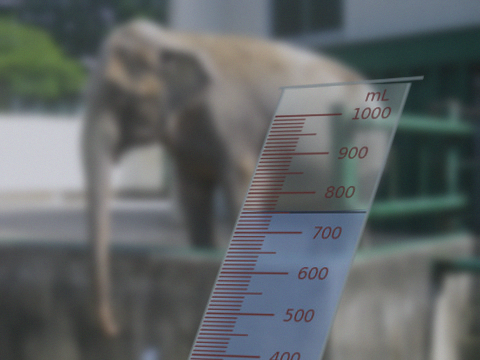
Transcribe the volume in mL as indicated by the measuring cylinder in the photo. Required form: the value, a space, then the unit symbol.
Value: 750 mL
